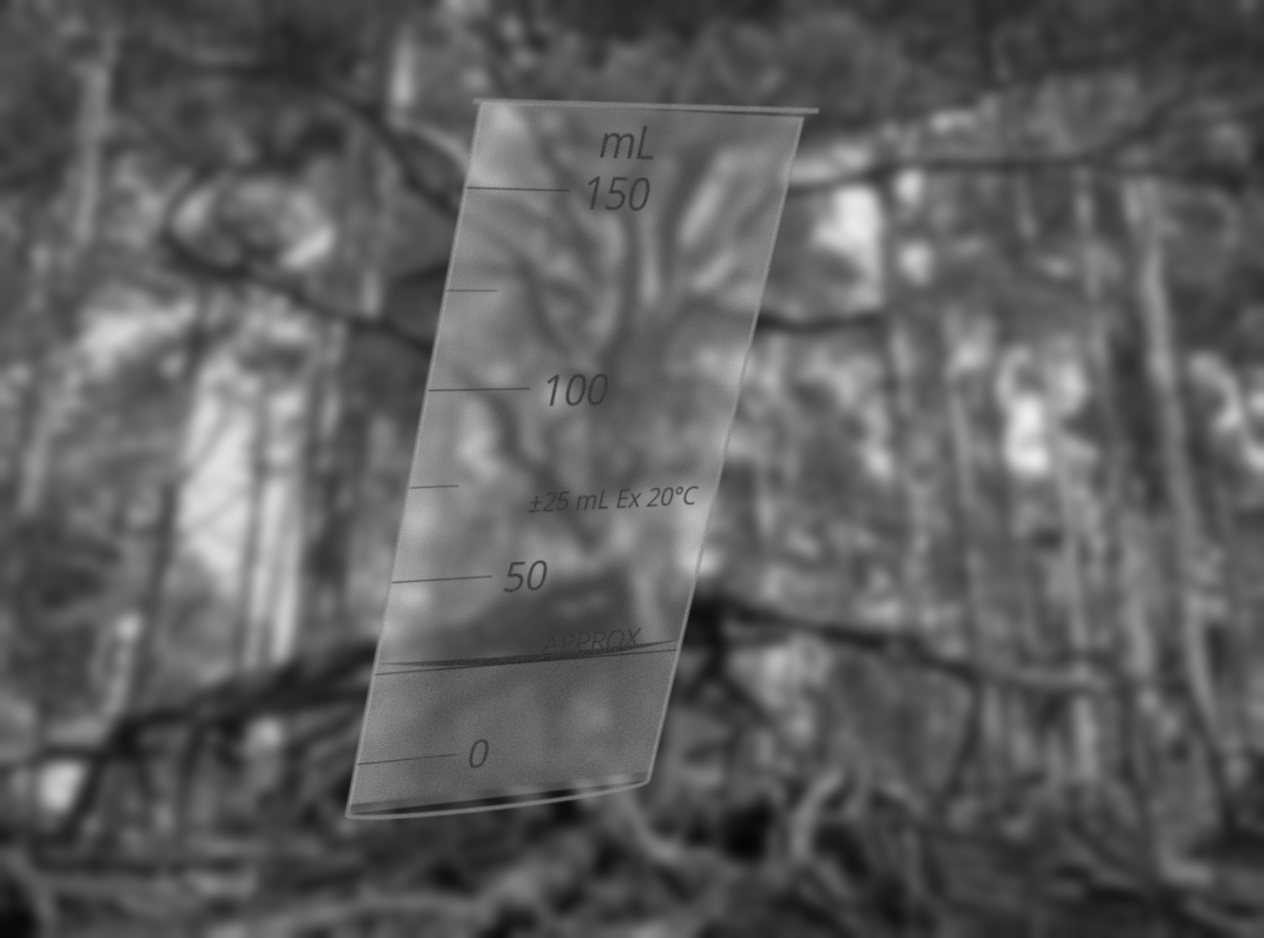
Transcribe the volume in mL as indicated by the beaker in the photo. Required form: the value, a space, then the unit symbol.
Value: 25 mL
